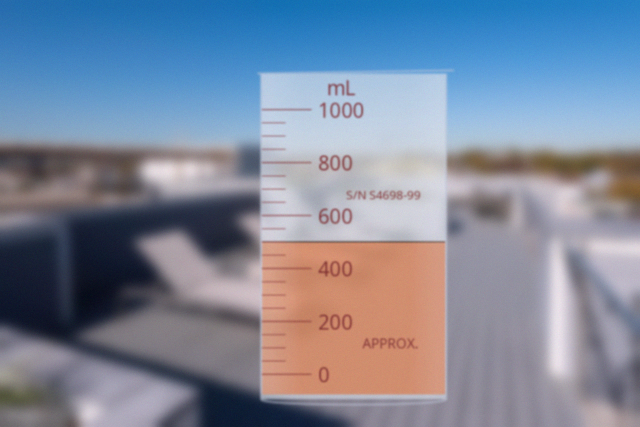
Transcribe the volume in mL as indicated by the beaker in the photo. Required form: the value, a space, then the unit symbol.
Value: 500 mL
